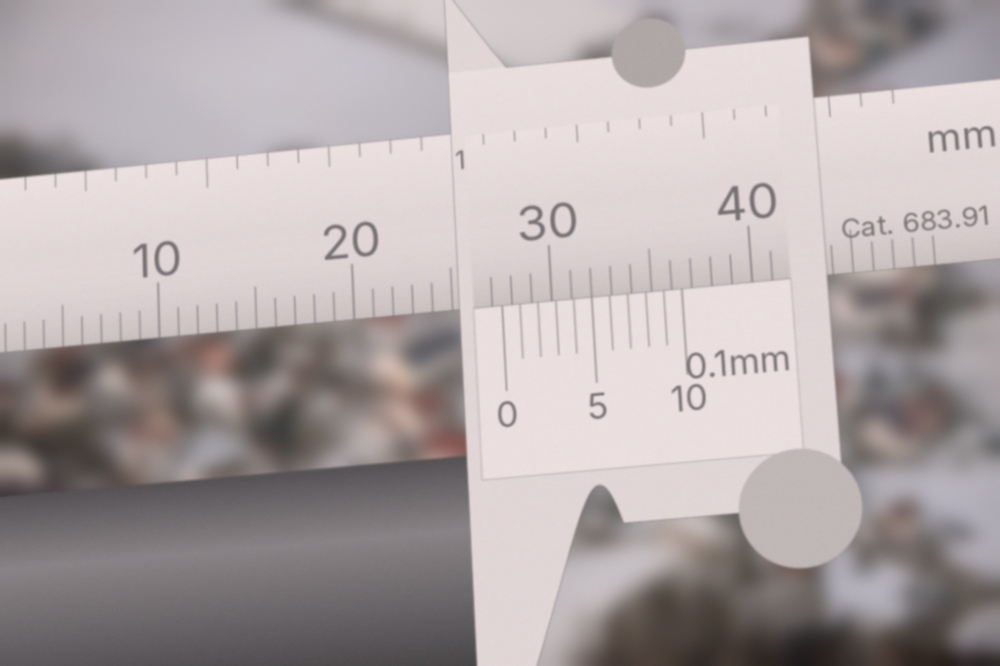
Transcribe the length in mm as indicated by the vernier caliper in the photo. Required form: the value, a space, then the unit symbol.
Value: 27.5 mm
